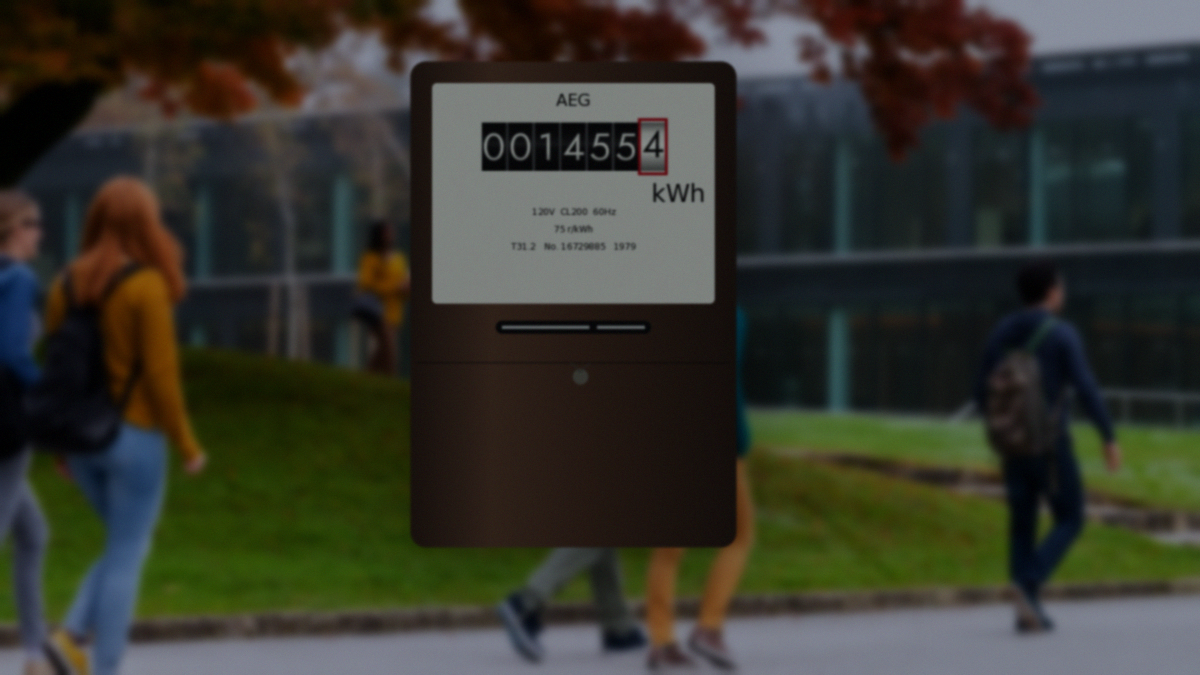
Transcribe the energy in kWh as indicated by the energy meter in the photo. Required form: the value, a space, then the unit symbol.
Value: 1455.4 kWh
